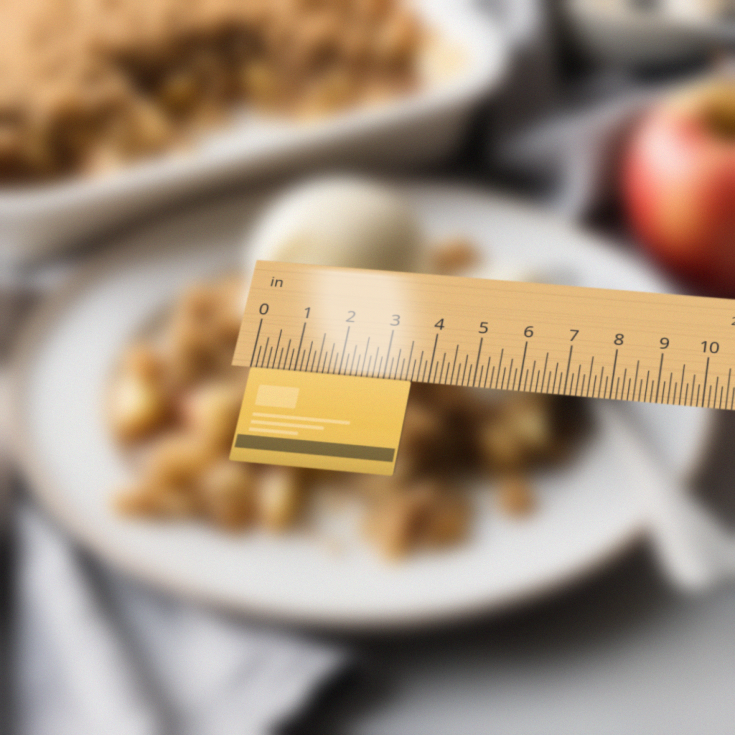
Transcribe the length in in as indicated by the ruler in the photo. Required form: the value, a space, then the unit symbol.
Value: 3.625 in
